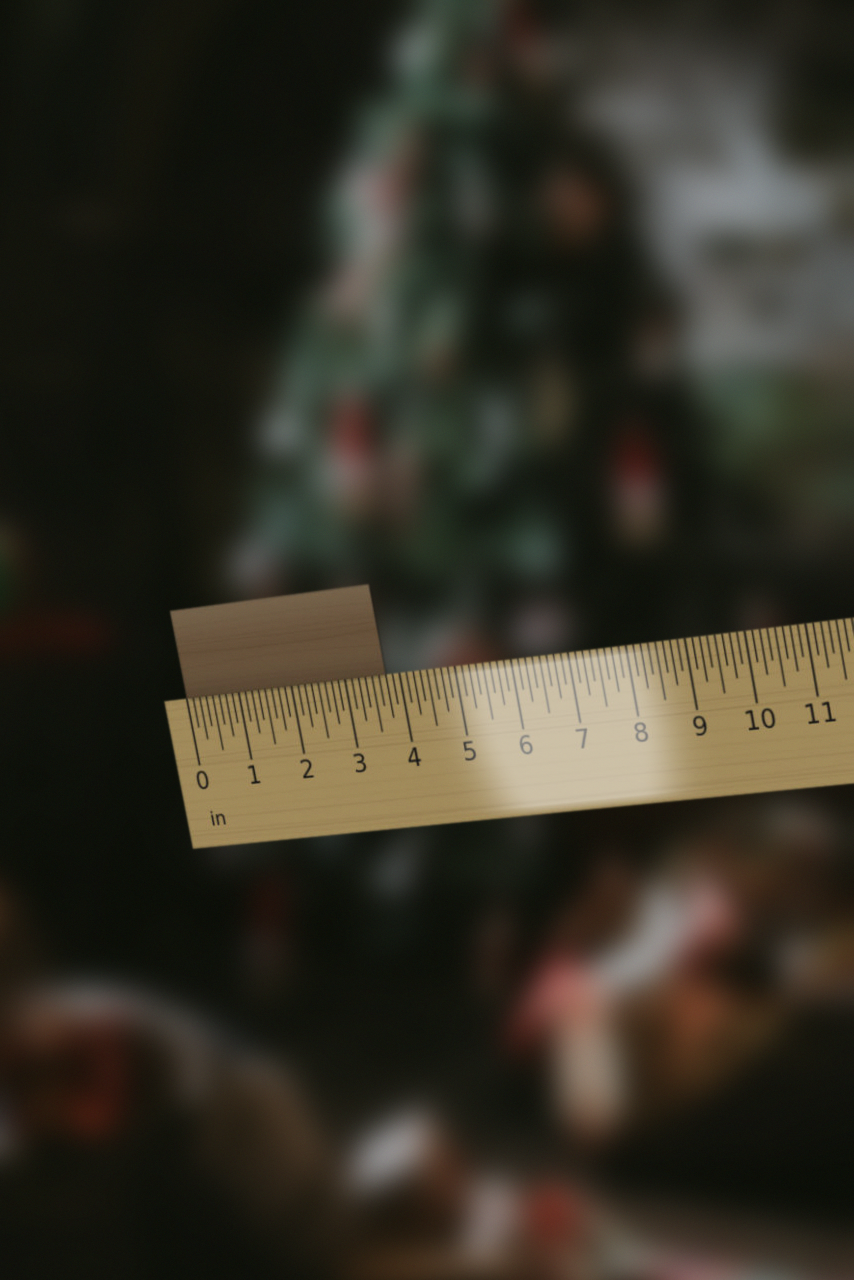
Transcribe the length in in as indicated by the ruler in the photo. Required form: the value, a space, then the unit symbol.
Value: 3.75 in
